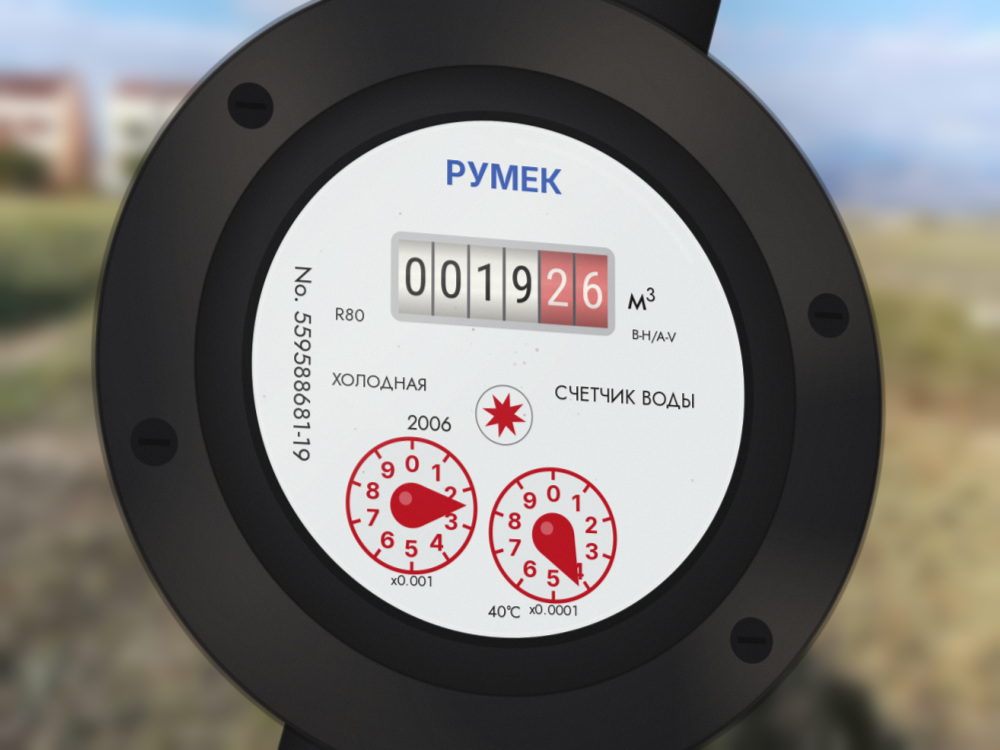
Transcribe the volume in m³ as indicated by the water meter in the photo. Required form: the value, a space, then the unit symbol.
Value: 19.2624 m³
